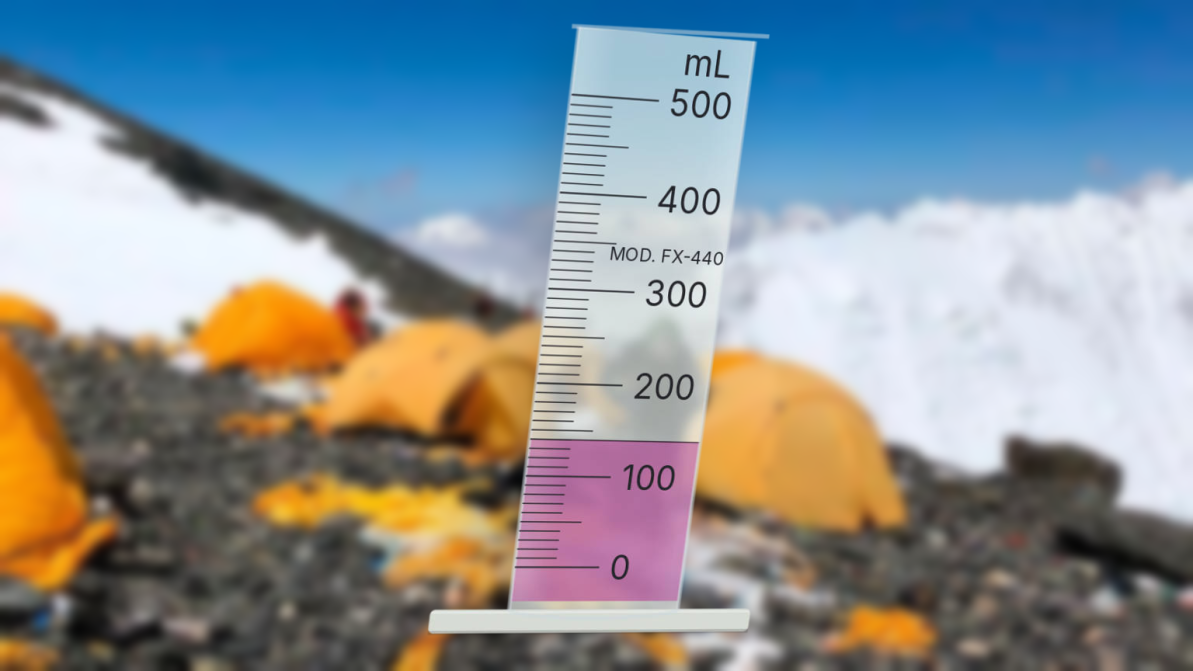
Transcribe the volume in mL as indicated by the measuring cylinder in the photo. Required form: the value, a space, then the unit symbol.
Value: 140 mL
